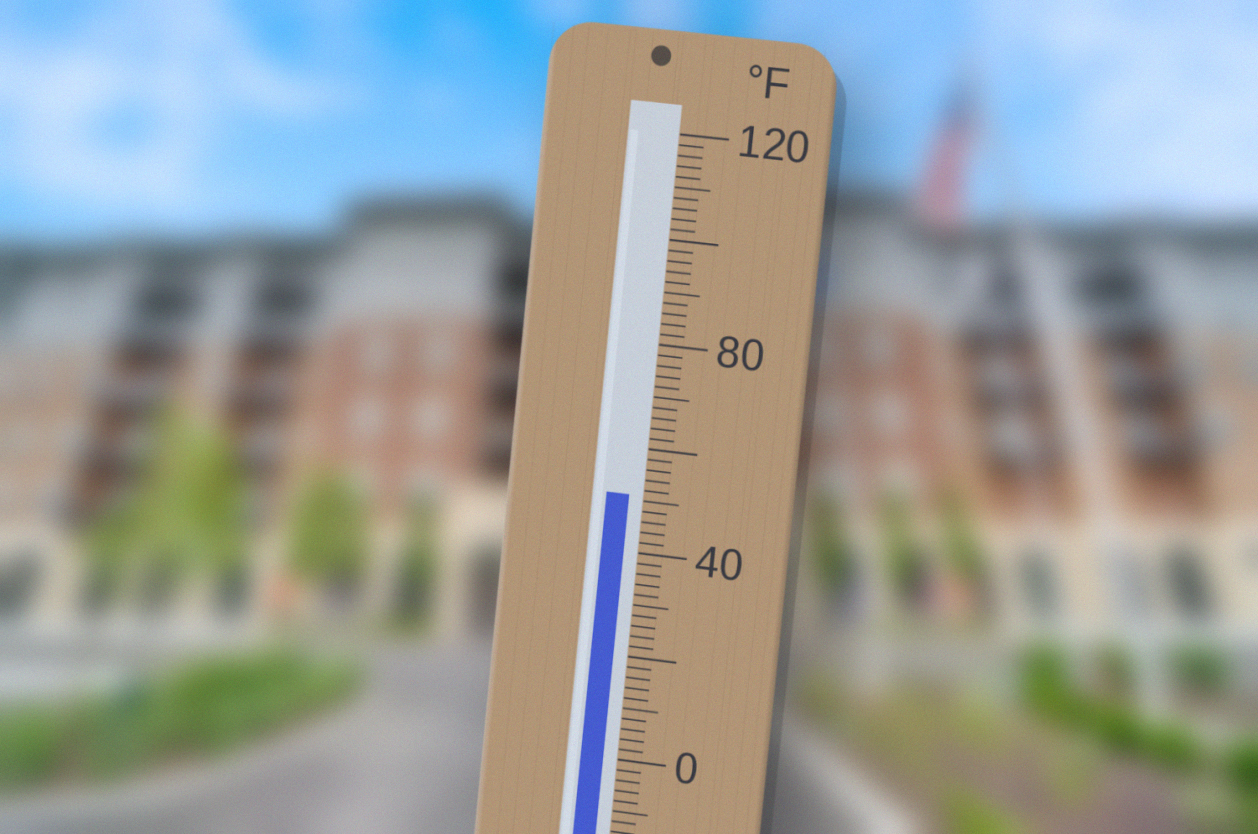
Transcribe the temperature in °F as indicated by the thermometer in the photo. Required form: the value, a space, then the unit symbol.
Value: 51 °F
